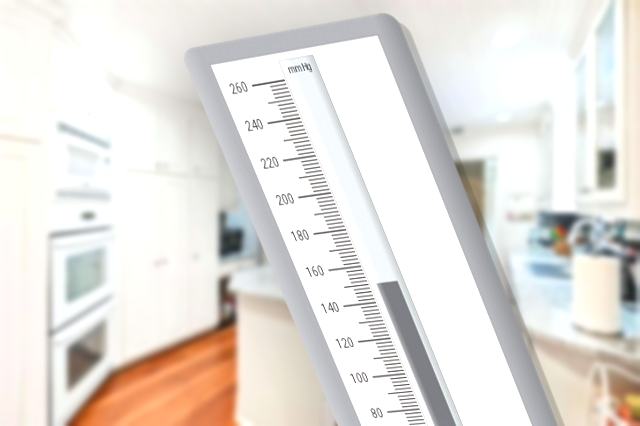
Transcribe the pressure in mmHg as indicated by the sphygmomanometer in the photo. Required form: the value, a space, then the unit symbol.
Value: 150 mmHg
